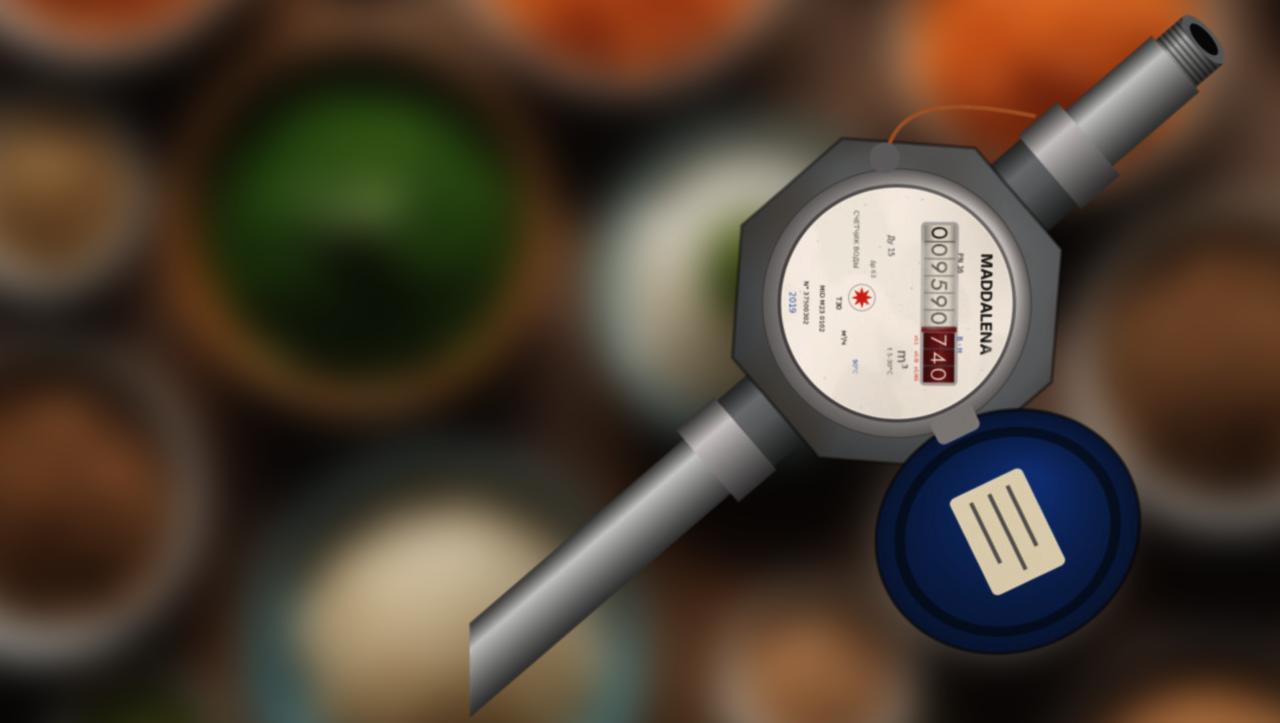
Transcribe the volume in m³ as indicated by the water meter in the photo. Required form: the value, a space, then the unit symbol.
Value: 9590.740 m³
